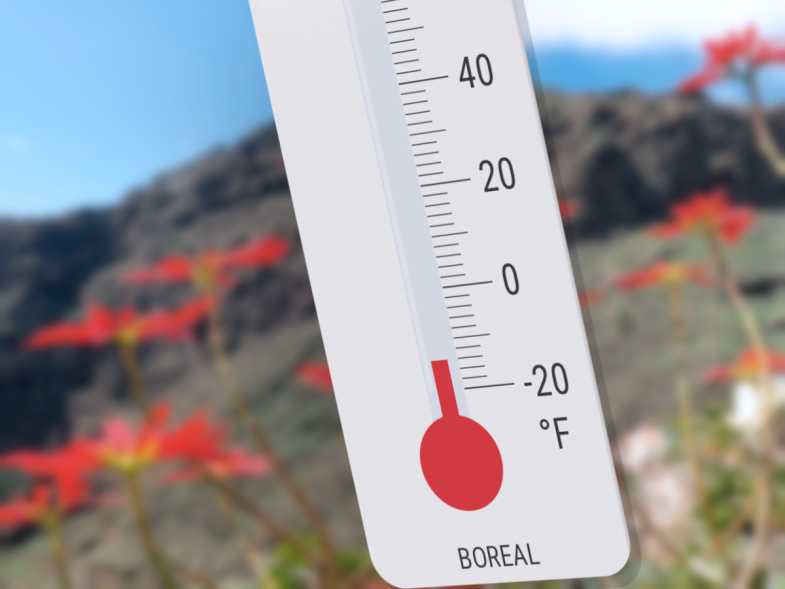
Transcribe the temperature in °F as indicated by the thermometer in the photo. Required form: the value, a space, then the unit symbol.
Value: -14 °F
